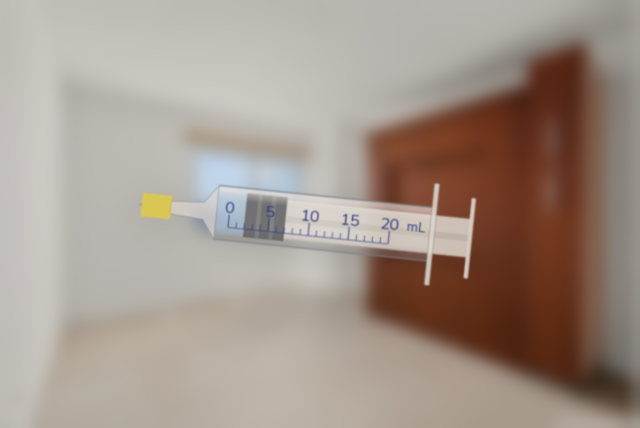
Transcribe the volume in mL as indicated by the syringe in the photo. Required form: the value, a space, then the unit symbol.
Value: 2 mL
